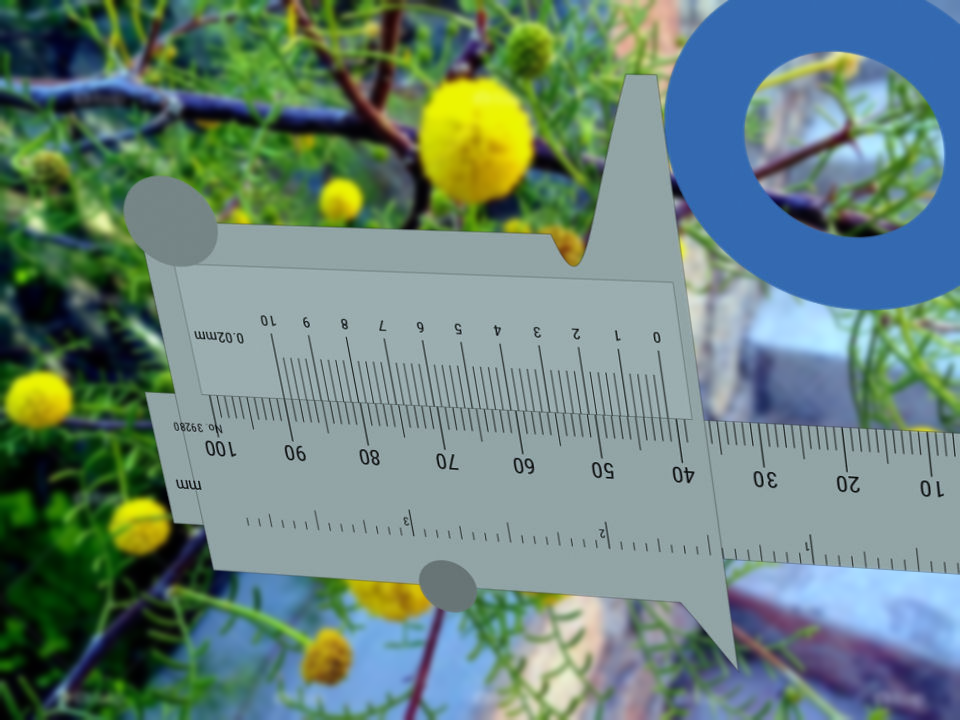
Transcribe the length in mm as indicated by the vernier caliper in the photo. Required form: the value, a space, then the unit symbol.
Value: 41.0 mm
